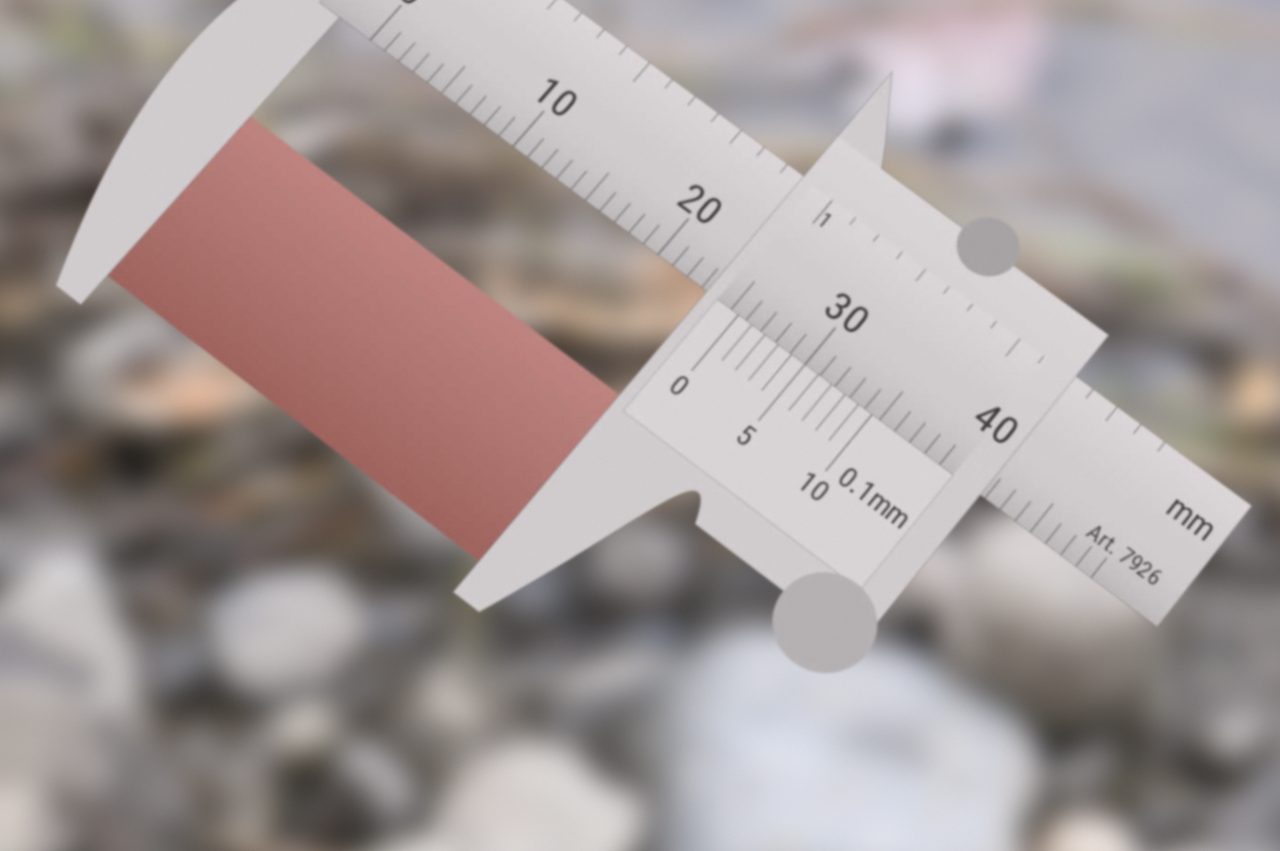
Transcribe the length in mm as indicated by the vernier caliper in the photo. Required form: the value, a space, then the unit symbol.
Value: 25.5 mm
